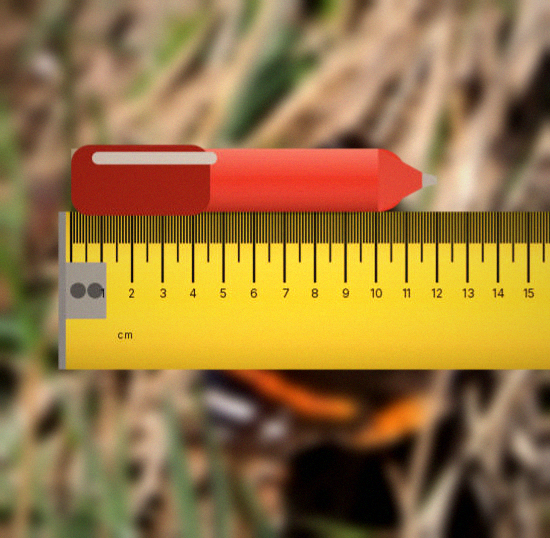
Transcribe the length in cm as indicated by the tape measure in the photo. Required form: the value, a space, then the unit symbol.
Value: 12 cm
